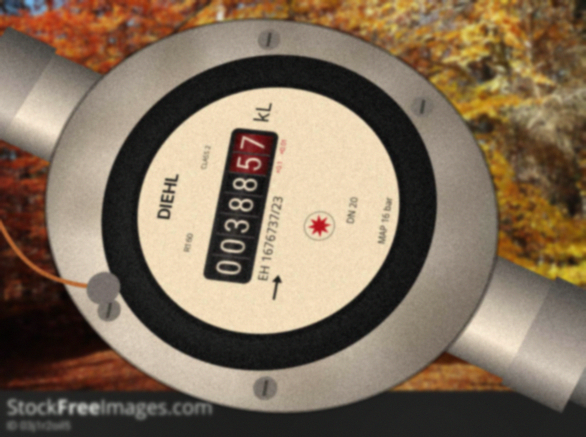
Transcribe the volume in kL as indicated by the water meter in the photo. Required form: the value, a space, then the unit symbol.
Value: 388.57 kL
